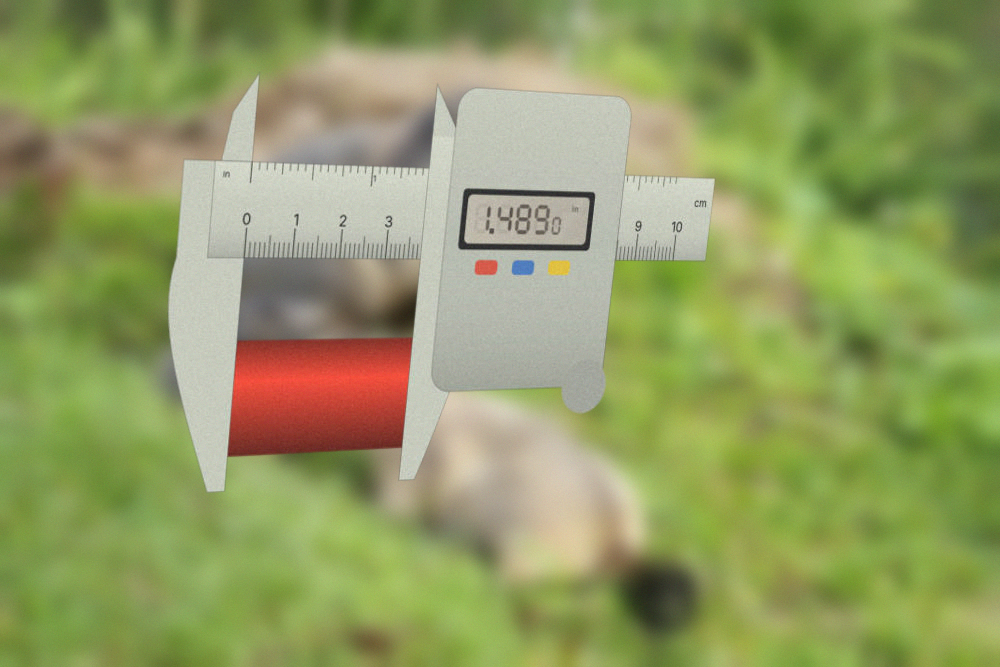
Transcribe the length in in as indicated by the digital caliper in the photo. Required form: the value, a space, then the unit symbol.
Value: 1.4890 in
